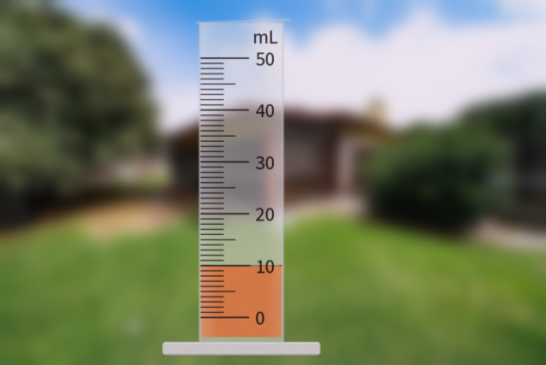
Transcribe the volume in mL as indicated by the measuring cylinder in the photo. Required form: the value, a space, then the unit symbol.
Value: 10 mL
